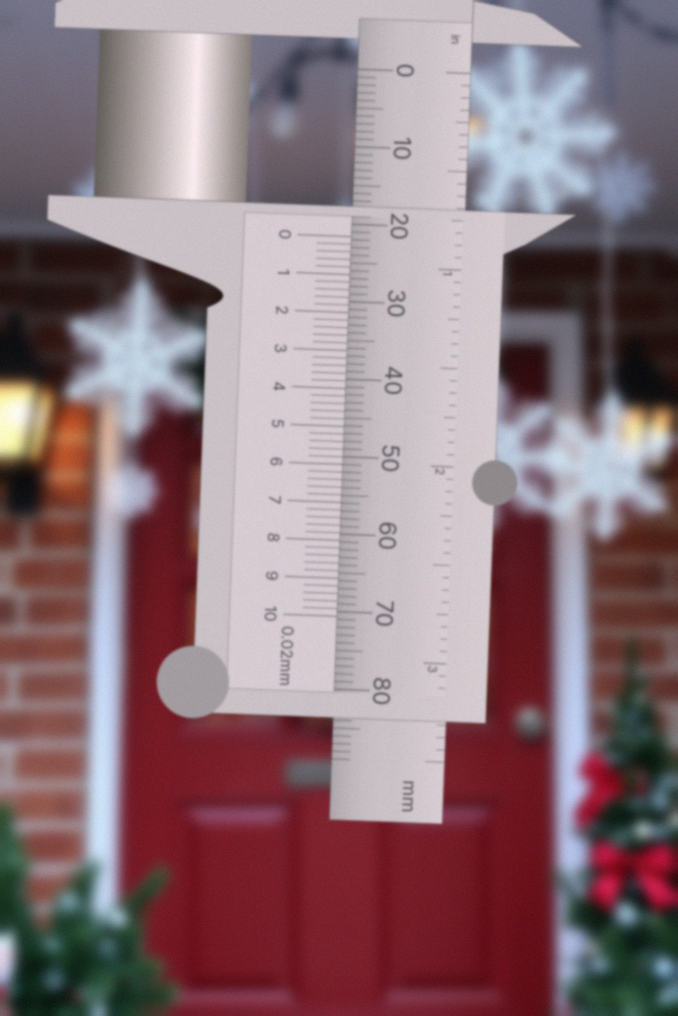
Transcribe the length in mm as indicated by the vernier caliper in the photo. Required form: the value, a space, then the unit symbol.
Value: 21.6 mm
